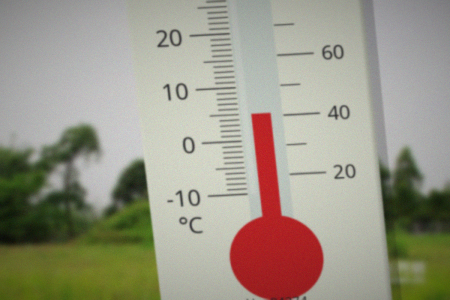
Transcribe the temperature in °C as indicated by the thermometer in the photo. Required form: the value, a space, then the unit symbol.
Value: 5 °C
